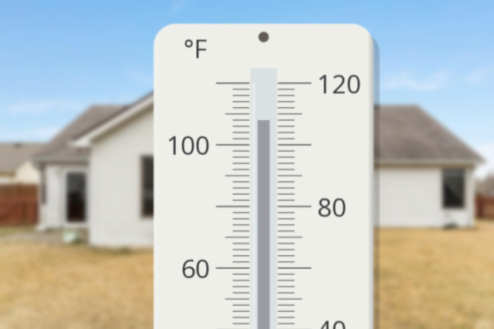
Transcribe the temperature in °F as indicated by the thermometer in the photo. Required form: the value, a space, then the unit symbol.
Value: 108 °F
